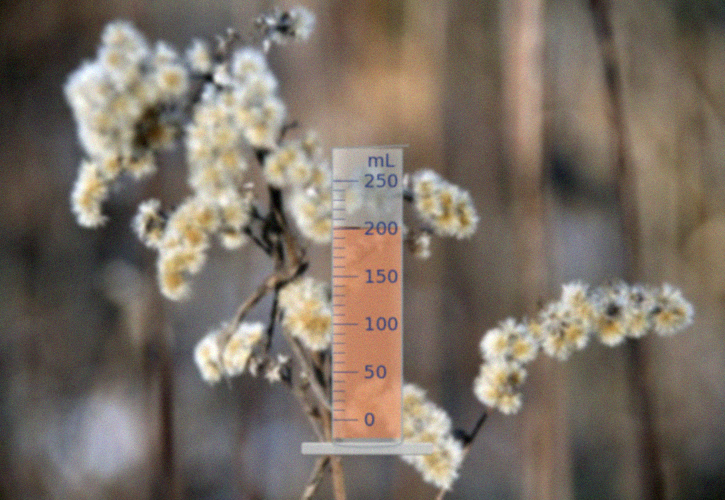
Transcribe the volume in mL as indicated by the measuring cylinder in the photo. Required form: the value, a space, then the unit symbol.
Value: 200 mL
